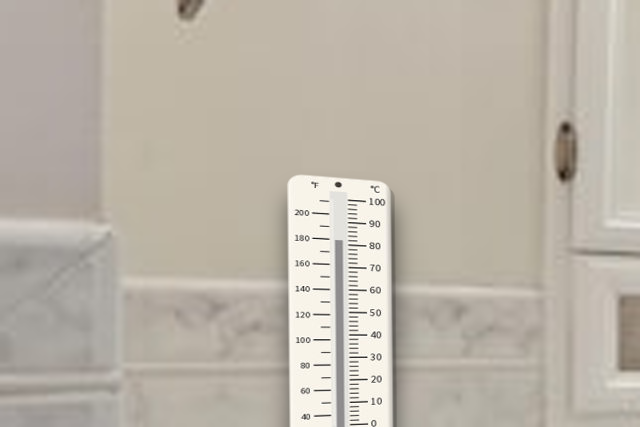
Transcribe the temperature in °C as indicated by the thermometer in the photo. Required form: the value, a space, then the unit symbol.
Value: 82 °C
